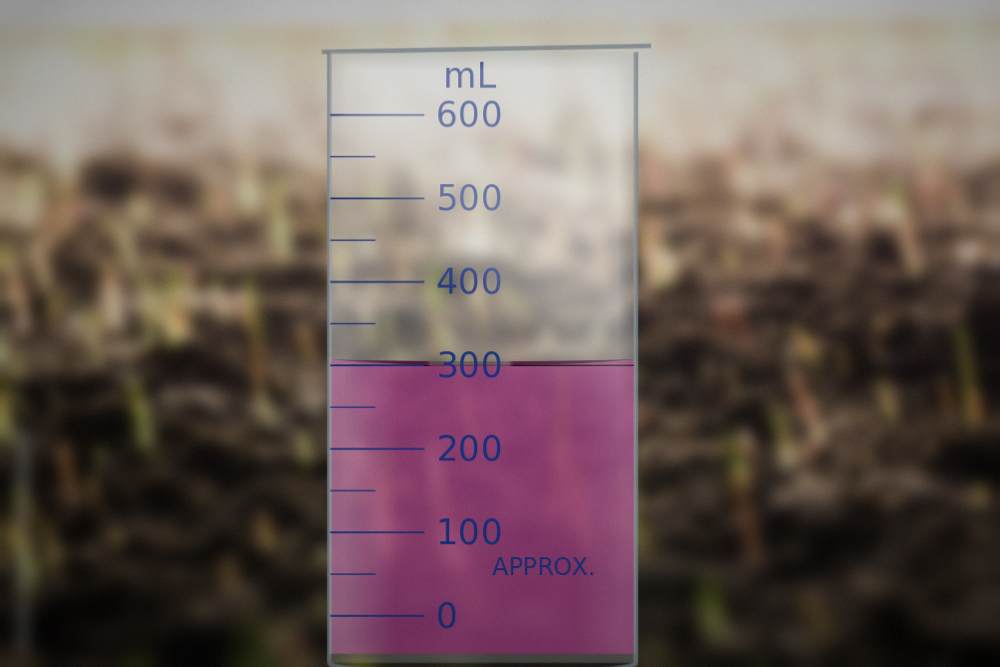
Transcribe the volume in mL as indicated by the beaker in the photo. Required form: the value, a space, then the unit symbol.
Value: 300 mL
